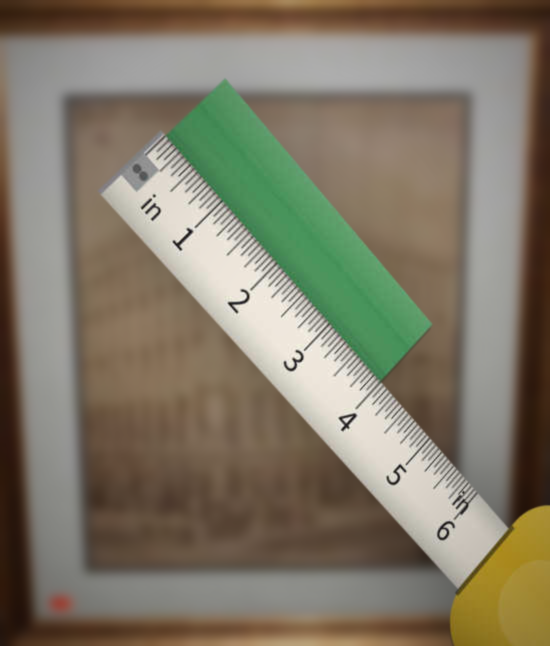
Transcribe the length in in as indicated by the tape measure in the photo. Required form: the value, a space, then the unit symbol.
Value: 4 in
